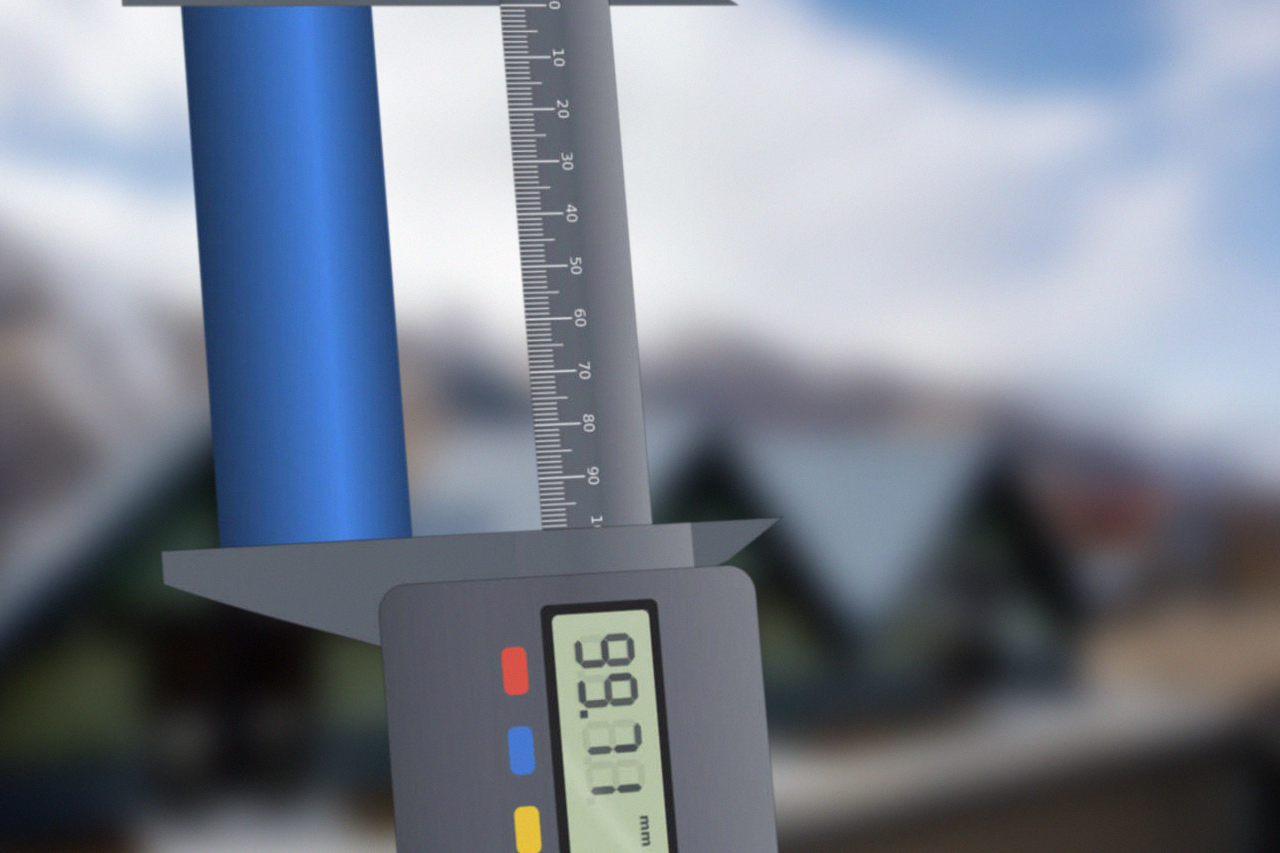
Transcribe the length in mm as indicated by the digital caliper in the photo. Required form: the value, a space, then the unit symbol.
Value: 99.71 mm
